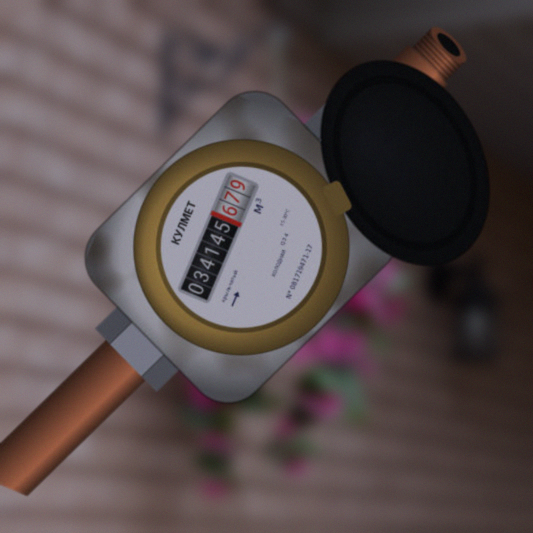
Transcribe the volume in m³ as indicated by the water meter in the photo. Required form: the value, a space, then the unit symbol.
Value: 34145.679 m³
